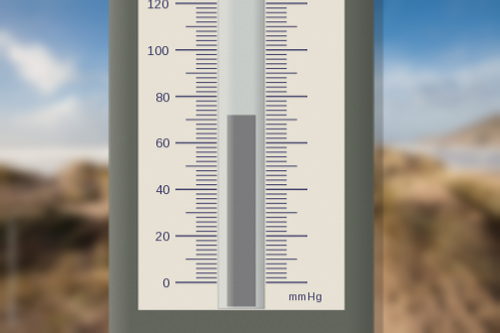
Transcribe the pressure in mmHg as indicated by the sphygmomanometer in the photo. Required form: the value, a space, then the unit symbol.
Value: 72 mmHg
